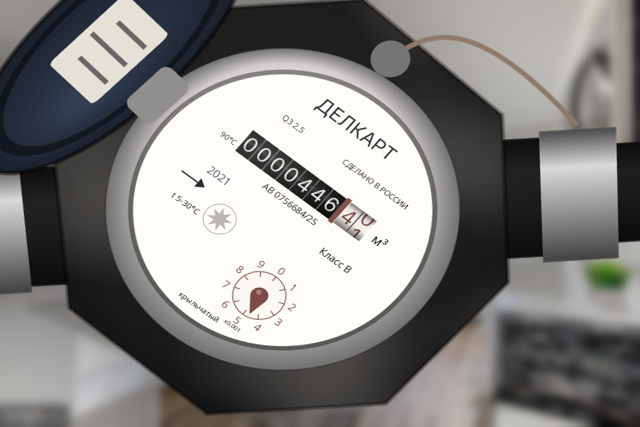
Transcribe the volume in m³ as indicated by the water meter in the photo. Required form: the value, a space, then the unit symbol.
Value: 446.404 m³
